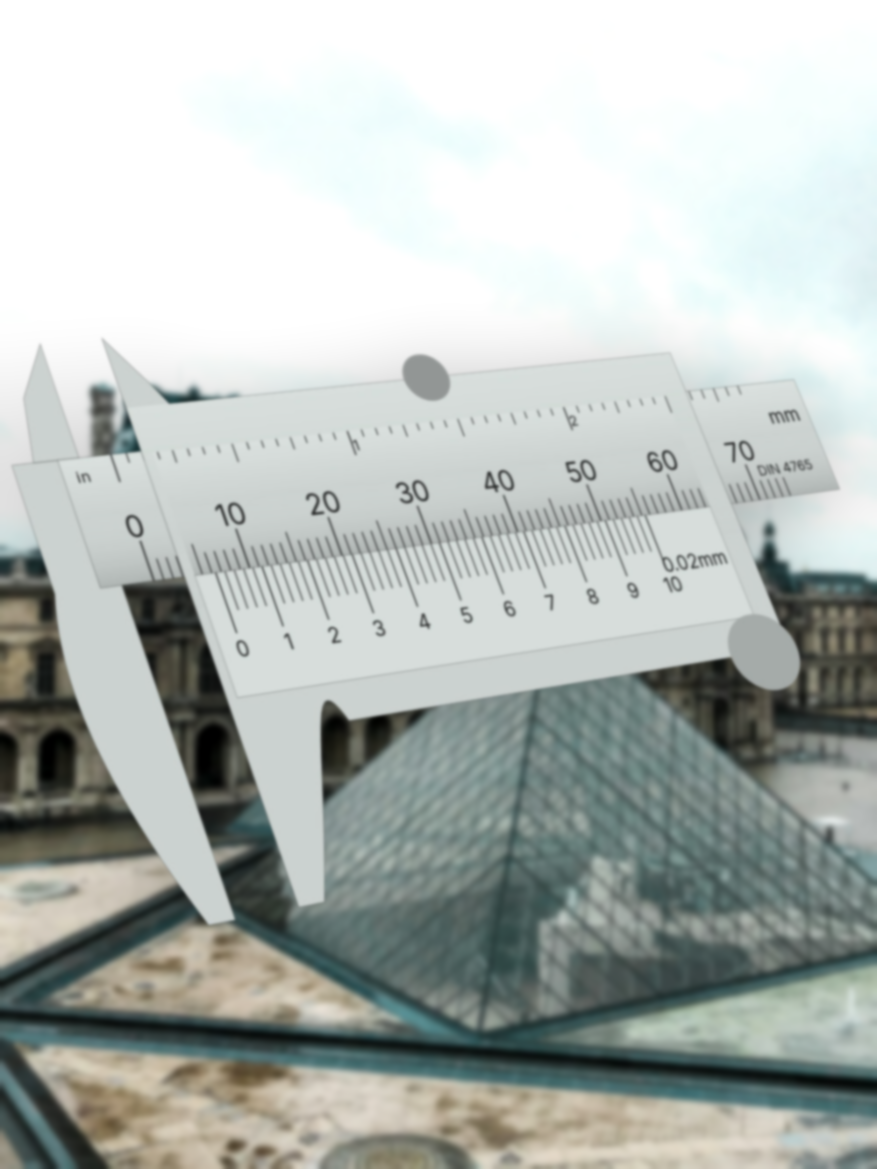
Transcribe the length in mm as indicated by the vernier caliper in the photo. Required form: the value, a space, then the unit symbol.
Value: 6.4 mm
